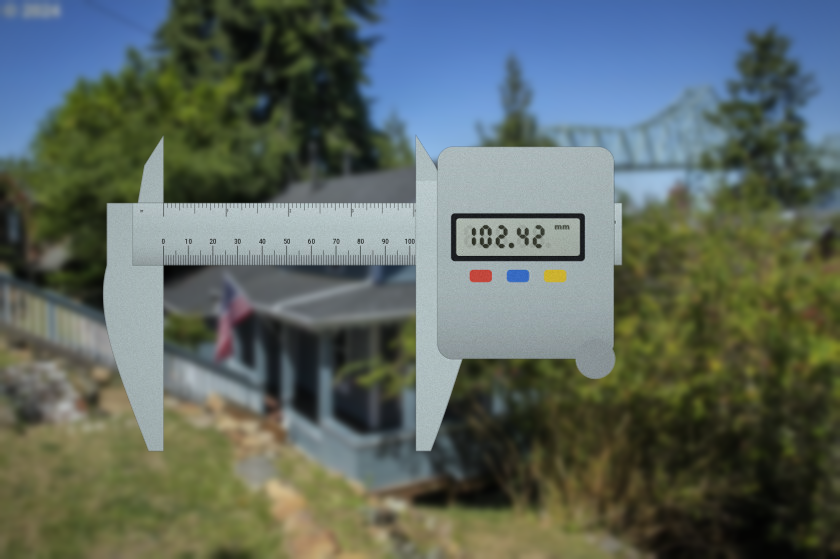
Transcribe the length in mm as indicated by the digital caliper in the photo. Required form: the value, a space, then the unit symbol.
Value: 102.42 mm
